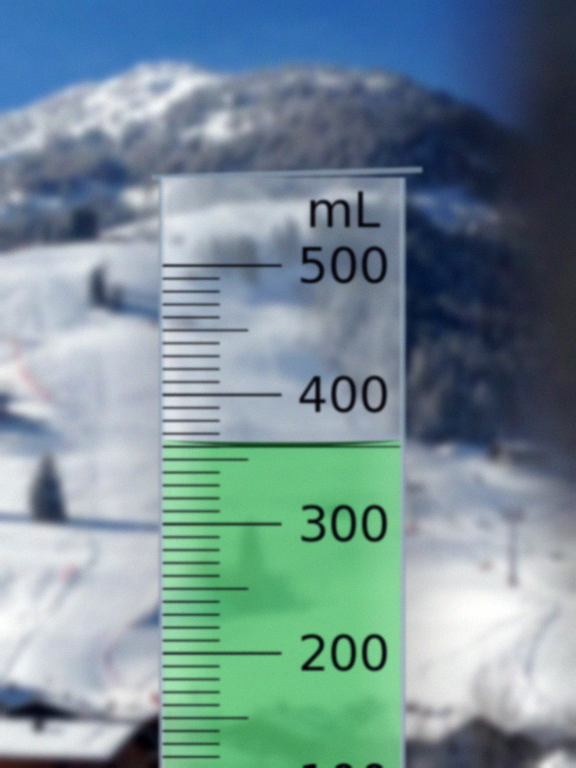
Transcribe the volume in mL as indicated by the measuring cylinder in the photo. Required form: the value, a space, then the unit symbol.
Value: 360 mL
